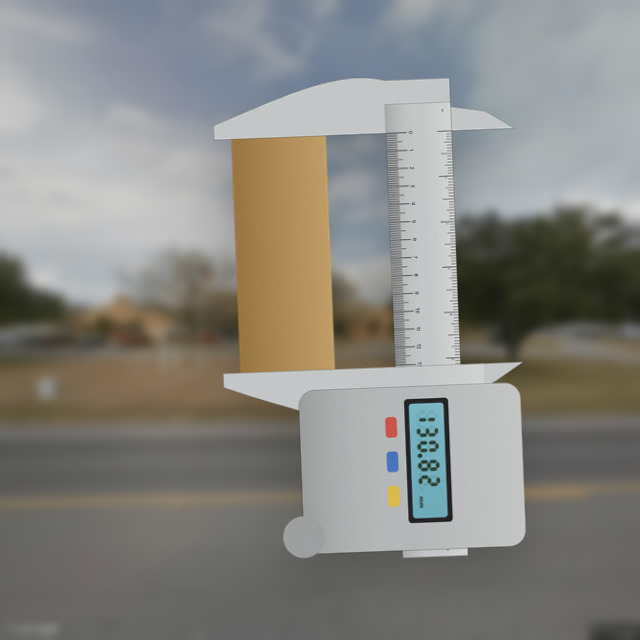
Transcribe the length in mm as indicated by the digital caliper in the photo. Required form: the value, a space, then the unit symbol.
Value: 130.82 mm
